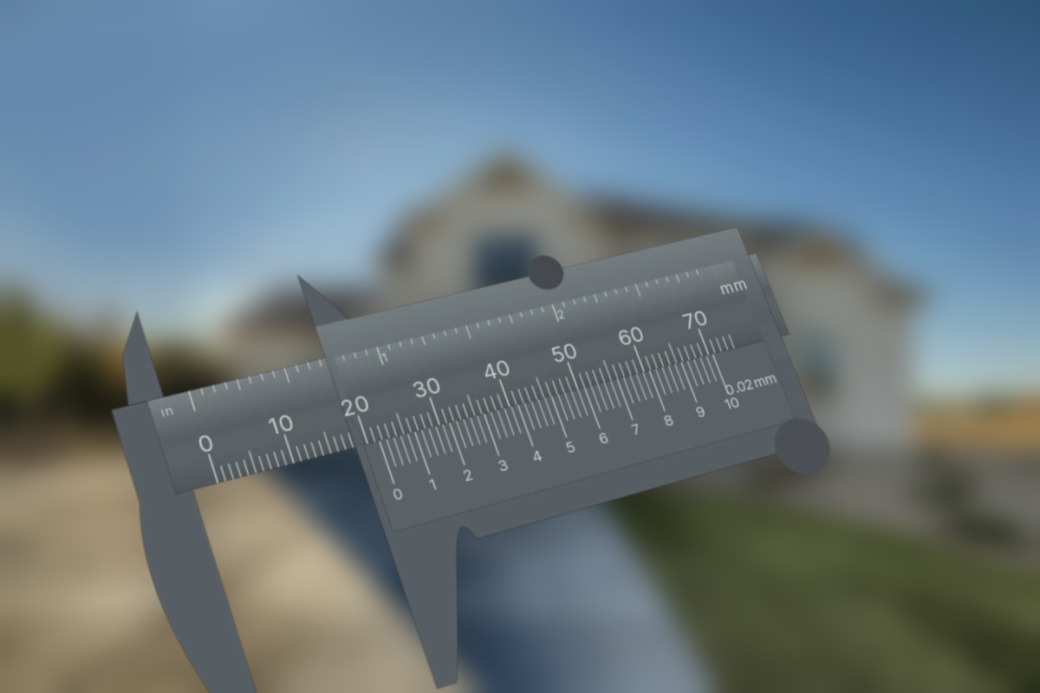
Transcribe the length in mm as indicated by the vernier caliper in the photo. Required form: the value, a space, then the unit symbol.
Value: 21.6 mm
